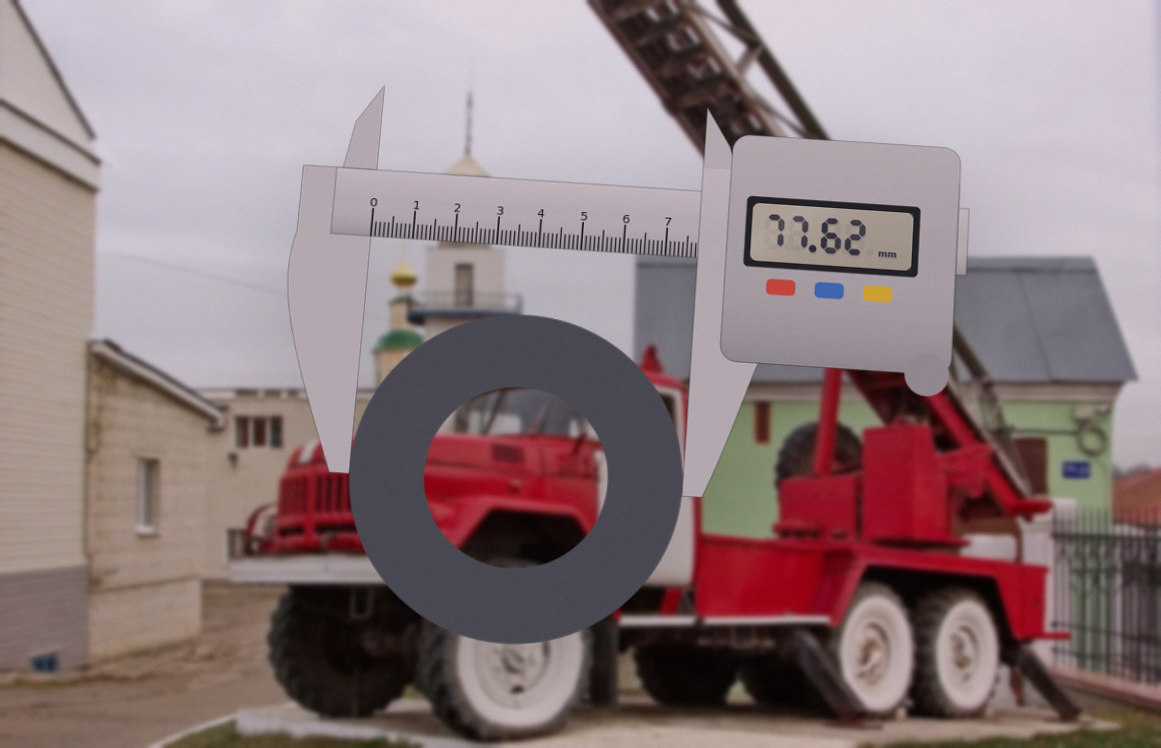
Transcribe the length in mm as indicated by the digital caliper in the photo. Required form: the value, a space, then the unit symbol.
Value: 77.62 mm
